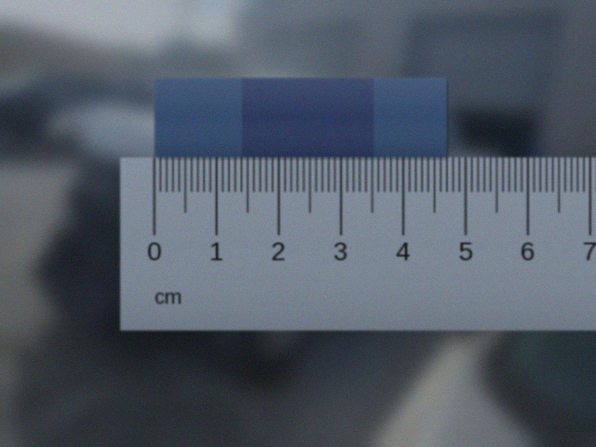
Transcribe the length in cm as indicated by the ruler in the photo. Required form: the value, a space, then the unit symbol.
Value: 4.7 cm
